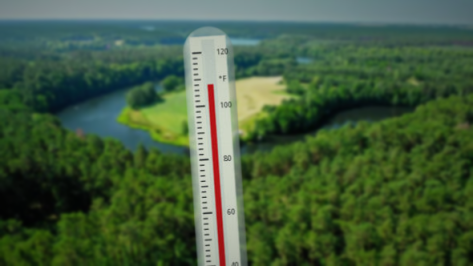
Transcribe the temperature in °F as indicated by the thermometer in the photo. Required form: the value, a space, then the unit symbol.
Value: 108 °F
